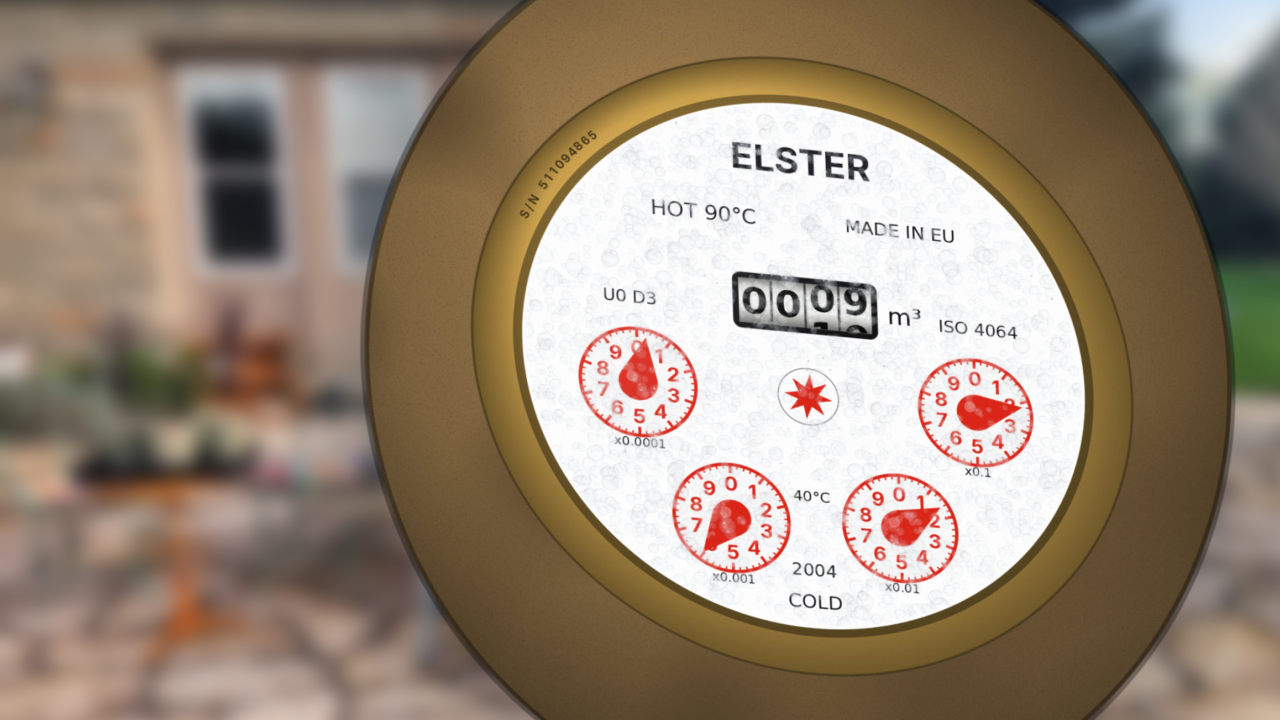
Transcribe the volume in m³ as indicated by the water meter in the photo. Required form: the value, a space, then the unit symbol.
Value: 9.2160 m³
